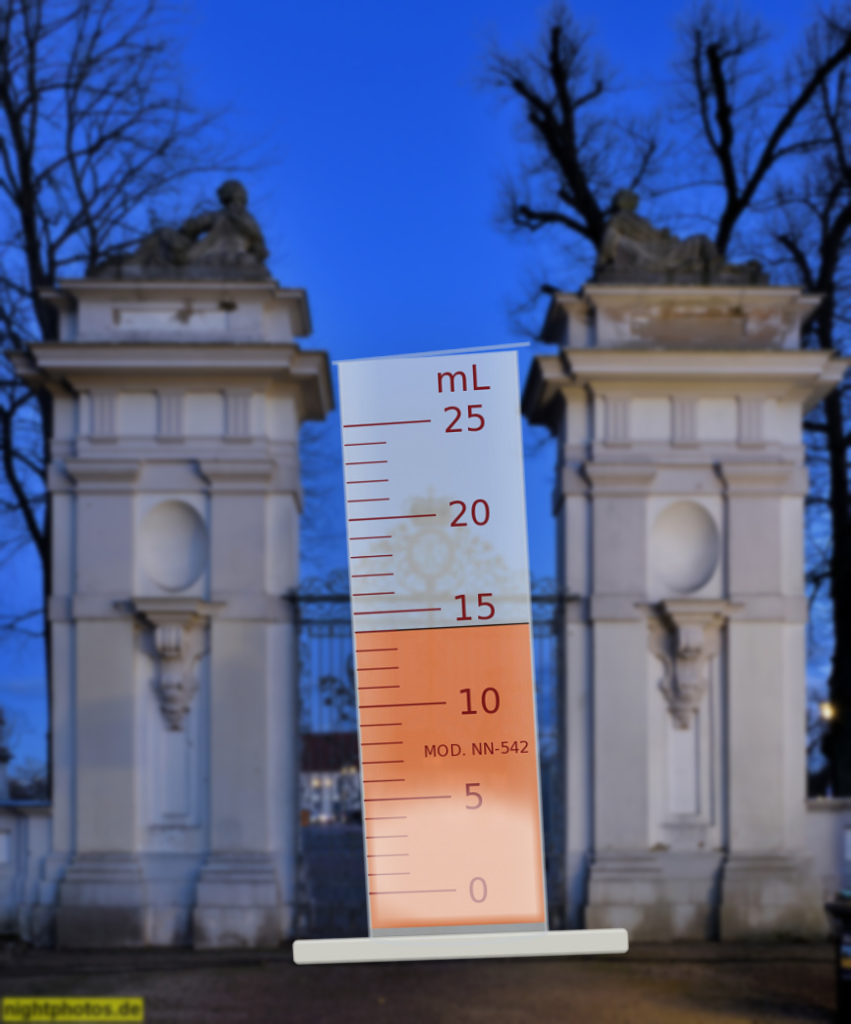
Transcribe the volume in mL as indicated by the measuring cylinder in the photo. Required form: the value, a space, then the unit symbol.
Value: 14 mL
